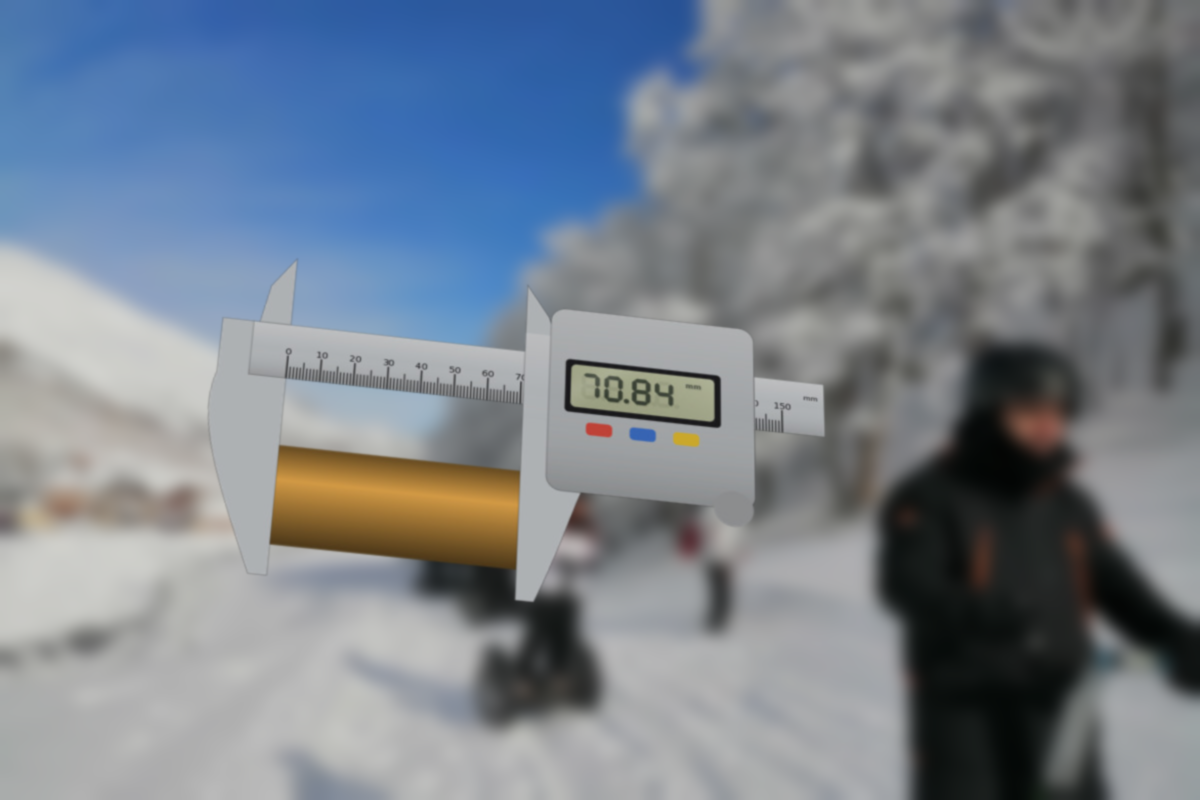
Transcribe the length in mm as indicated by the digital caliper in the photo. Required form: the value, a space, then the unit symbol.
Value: 70.84 mm
